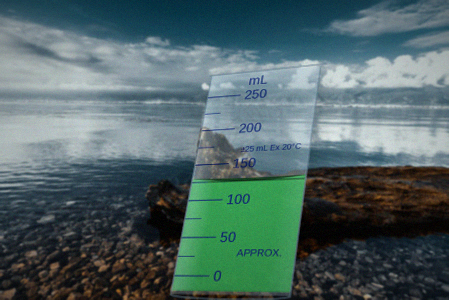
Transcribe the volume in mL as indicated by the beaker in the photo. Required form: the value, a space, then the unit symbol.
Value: 125 mL
